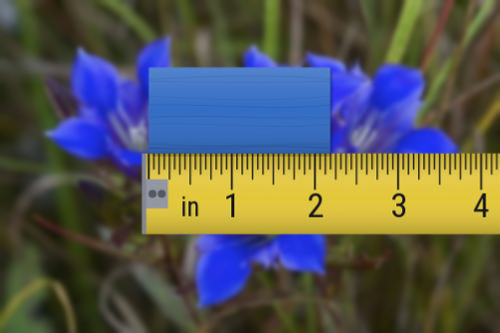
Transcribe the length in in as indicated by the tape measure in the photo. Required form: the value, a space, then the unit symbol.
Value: 2.1875 in
